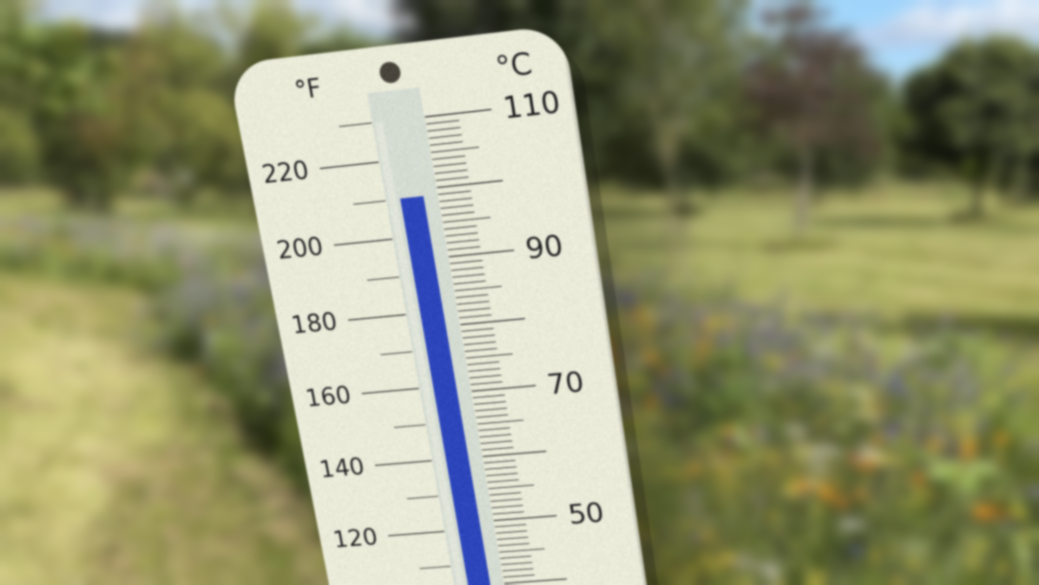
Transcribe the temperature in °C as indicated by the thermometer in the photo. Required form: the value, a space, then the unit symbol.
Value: 99 °C
